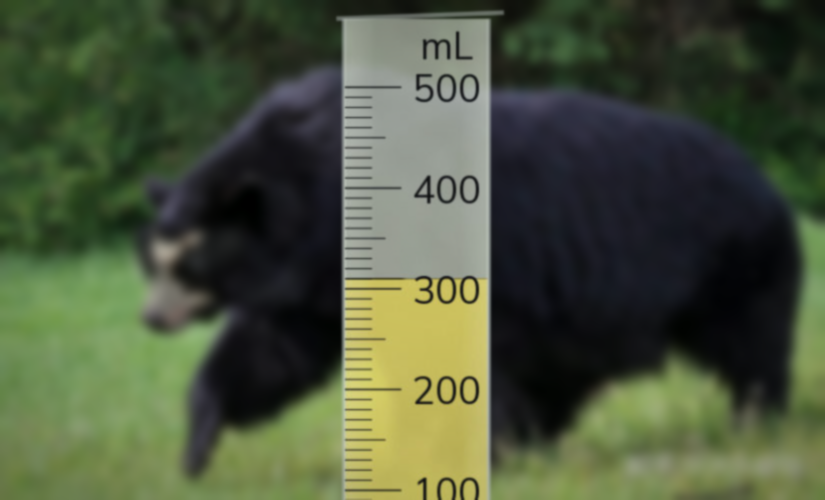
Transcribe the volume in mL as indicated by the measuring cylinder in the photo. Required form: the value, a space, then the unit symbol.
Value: 310 mL
